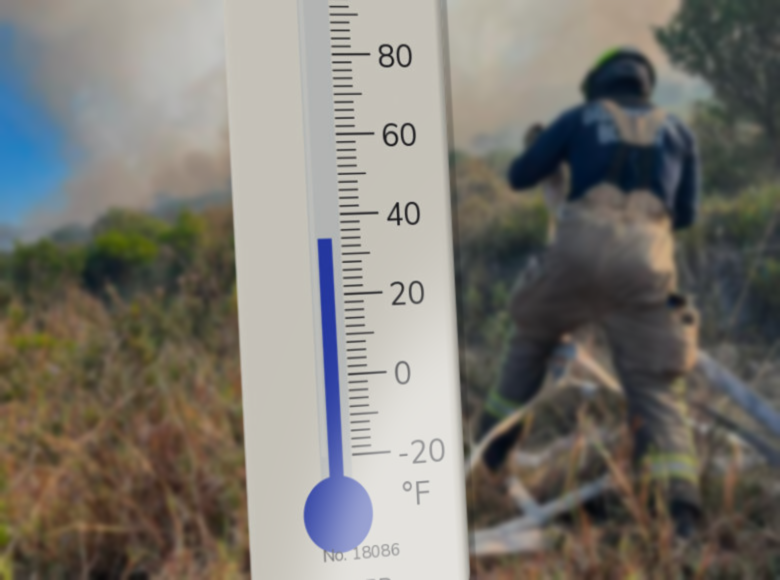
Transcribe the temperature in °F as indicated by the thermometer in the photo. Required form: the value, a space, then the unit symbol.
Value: 34 °F
